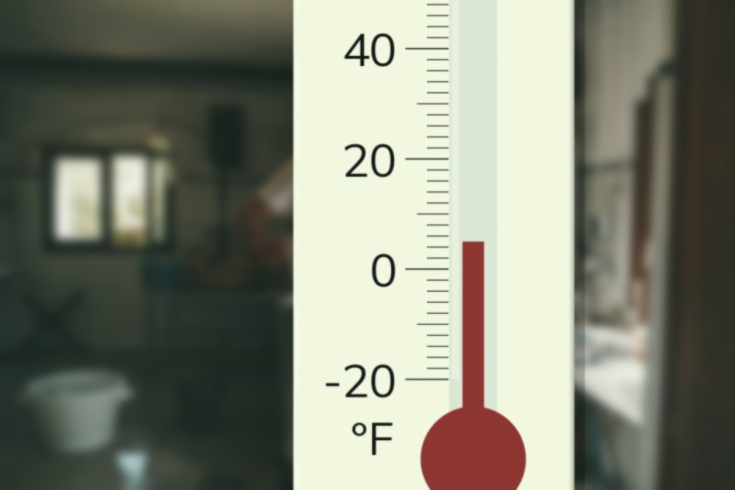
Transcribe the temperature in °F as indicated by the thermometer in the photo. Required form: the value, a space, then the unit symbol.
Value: 5 °F
